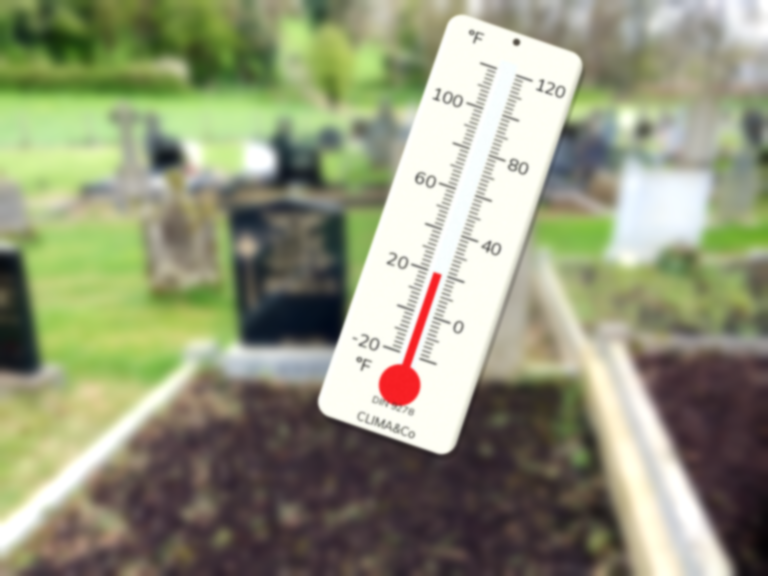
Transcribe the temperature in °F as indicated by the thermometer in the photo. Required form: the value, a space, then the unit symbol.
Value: 20 °F
